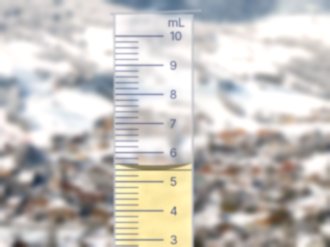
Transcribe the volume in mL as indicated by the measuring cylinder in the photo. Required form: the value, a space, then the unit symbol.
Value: 5.4 mL
